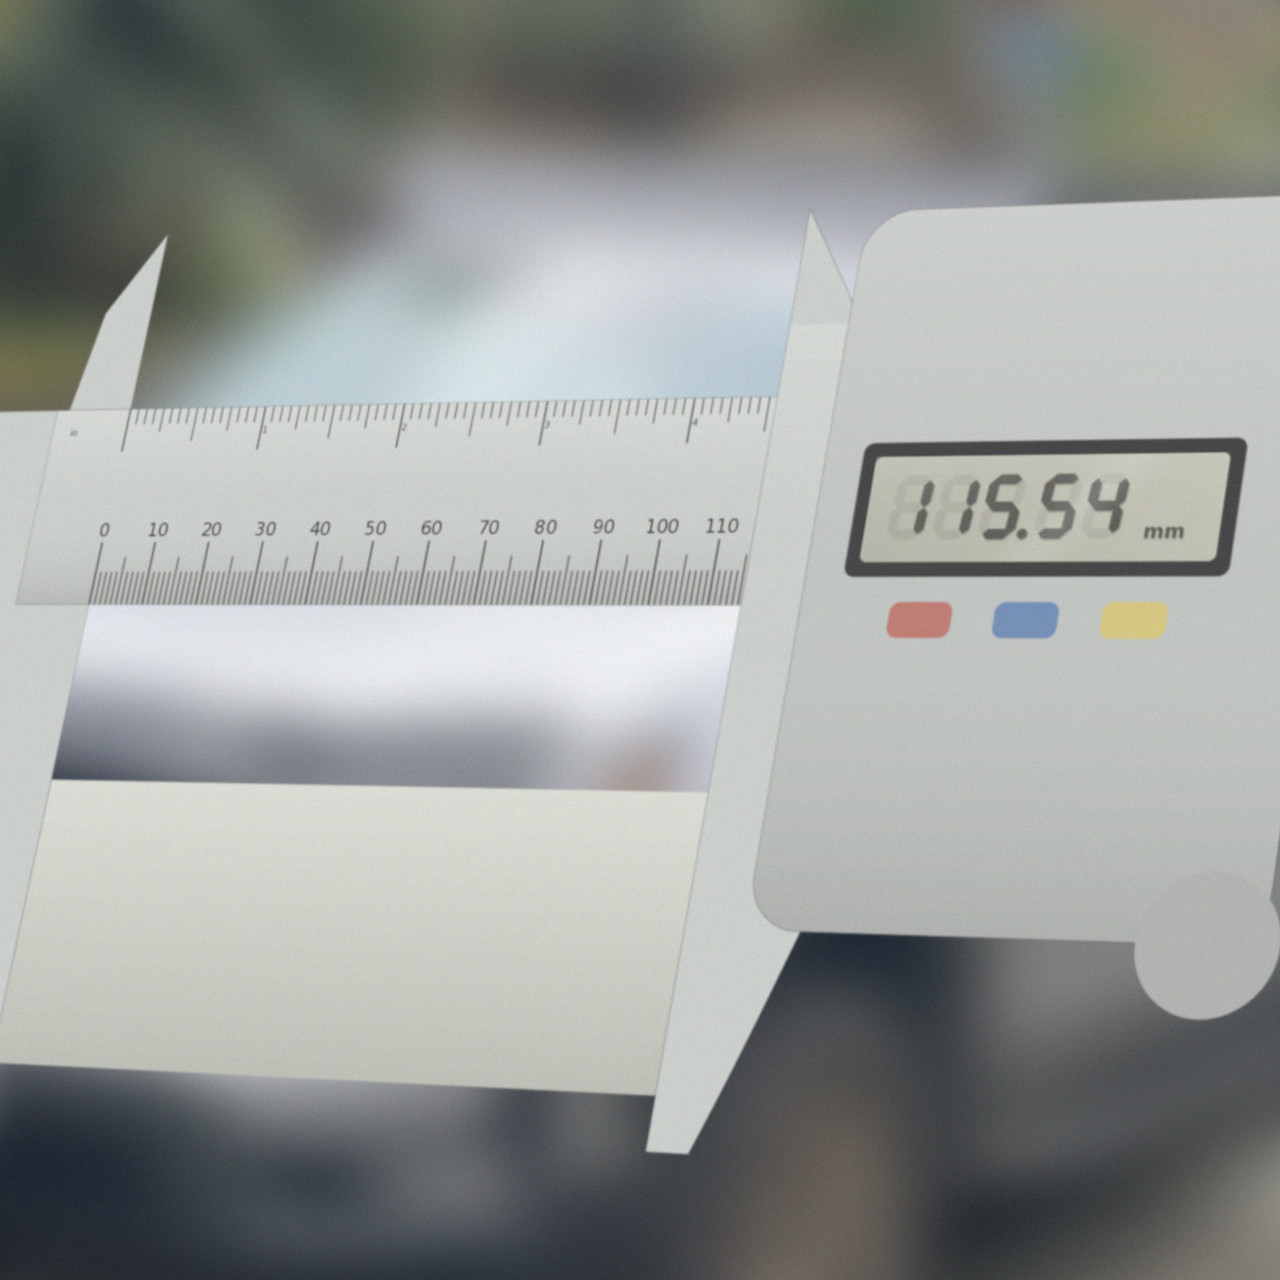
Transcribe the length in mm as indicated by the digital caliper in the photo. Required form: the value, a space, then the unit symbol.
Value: 115.54 mm
